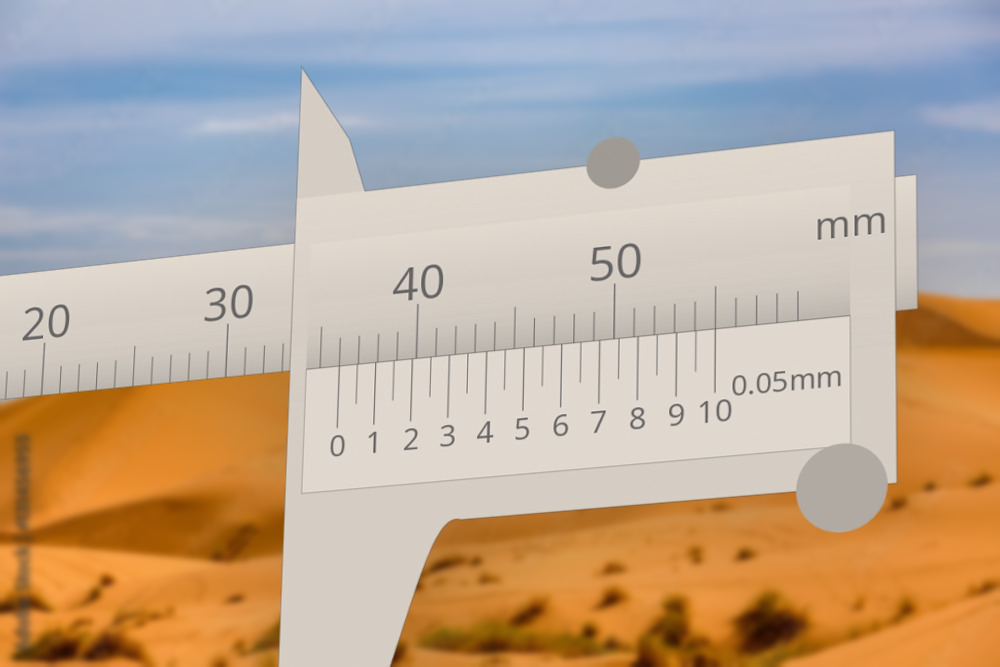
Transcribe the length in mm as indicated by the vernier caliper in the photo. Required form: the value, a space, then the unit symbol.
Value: 36.0 mm
